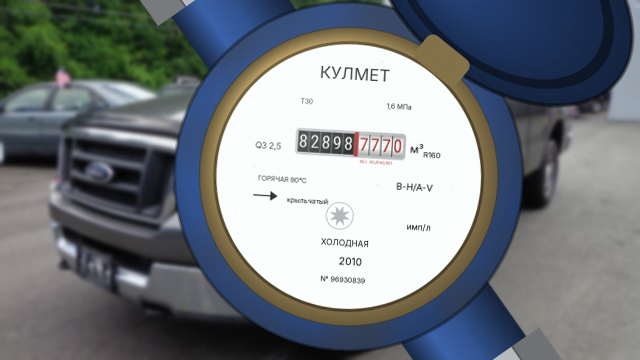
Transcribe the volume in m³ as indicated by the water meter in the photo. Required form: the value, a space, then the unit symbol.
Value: 82898.7770 m³
